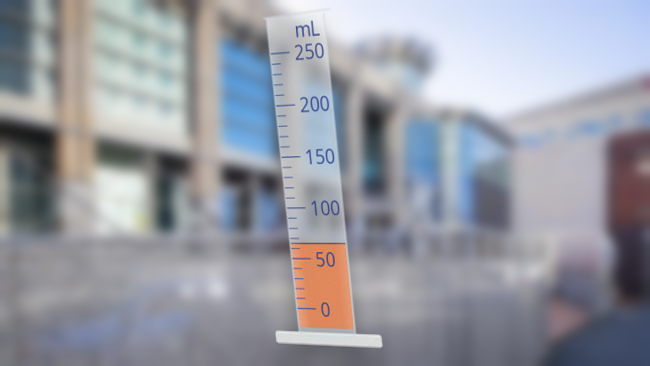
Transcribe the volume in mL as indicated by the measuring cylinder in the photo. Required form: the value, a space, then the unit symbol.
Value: 65 mL
